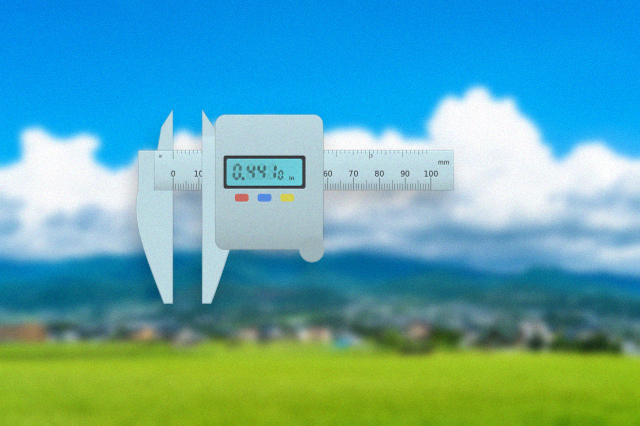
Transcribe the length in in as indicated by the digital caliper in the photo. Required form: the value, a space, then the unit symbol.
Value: 0.4410 in
